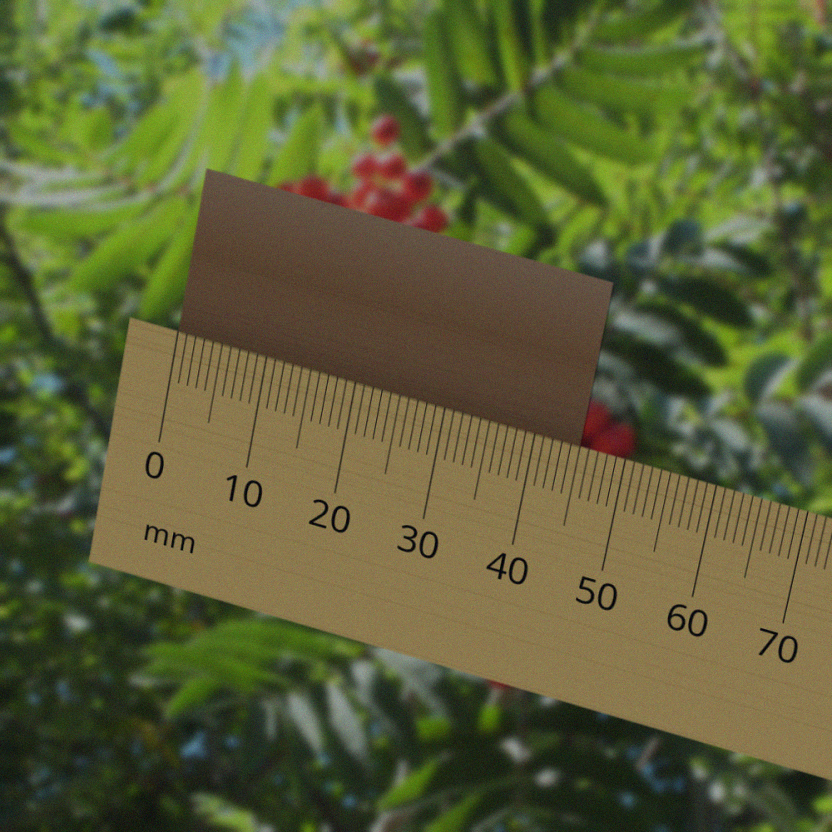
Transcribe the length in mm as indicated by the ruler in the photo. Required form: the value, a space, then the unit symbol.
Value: 45 mm
